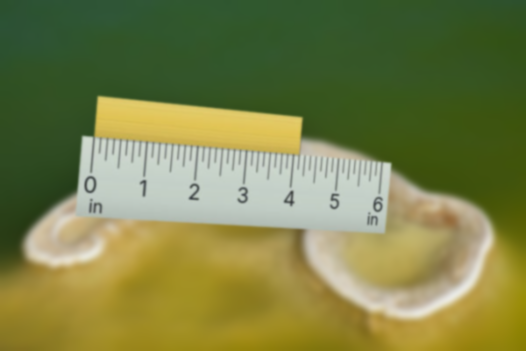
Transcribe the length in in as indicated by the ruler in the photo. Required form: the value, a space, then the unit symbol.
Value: 4.125 in
